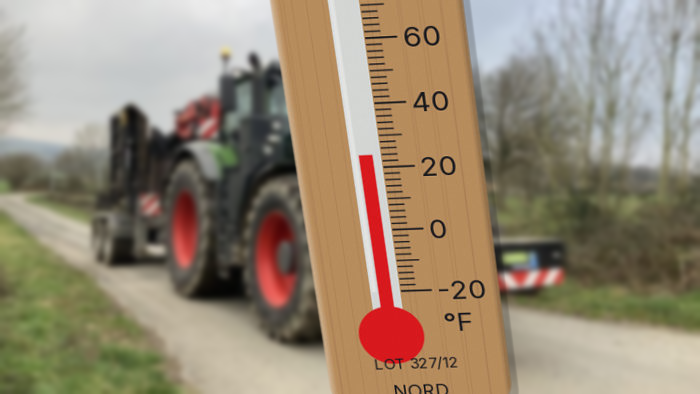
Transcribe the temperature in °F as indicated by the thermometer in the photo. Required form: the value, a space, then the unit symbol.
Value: 24 °F
